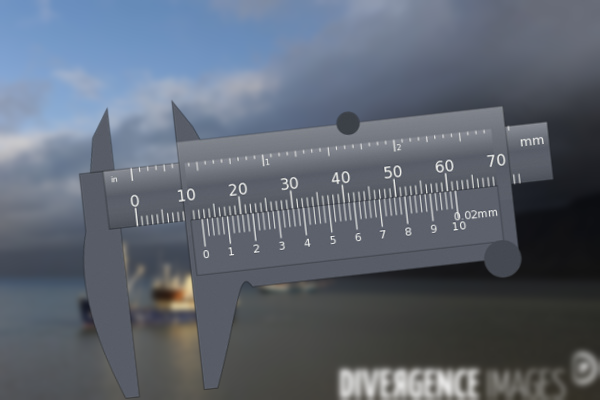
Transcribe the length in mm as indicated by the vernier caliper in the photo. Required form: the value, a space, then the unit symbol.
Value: 12.5 mm
